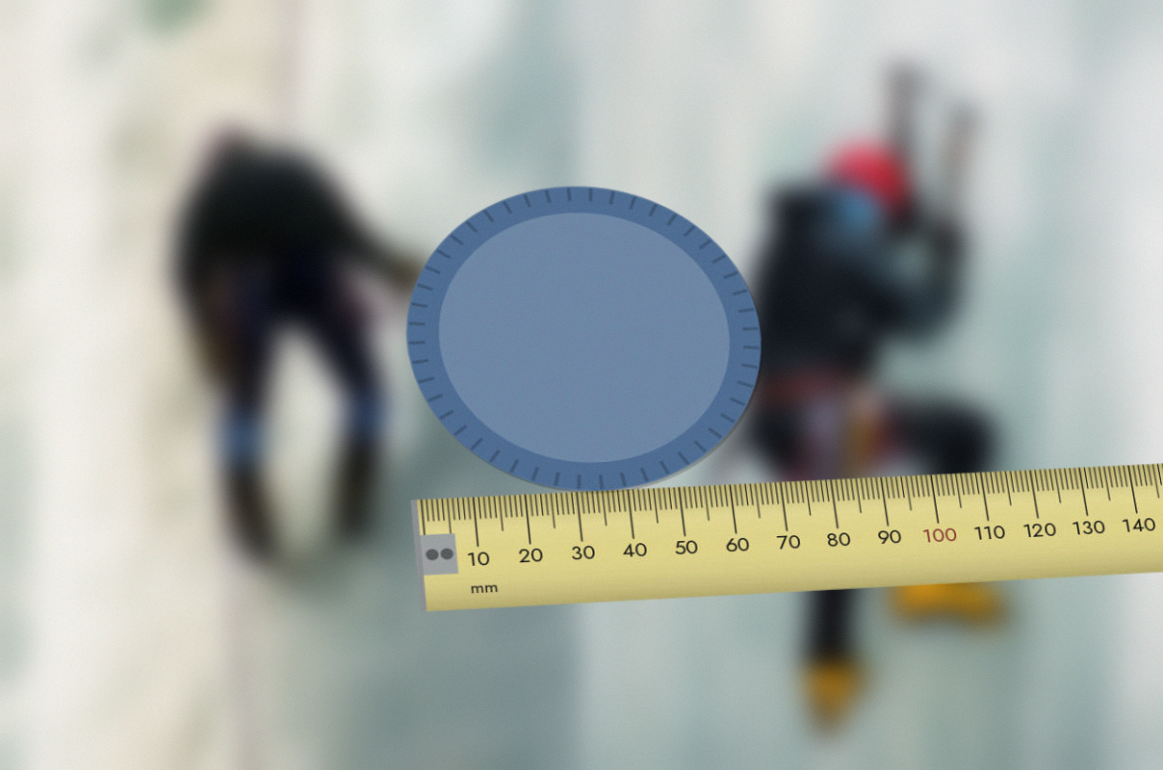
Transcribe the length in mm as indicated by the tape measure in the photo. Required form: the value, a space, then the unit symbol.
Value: 70 mm
